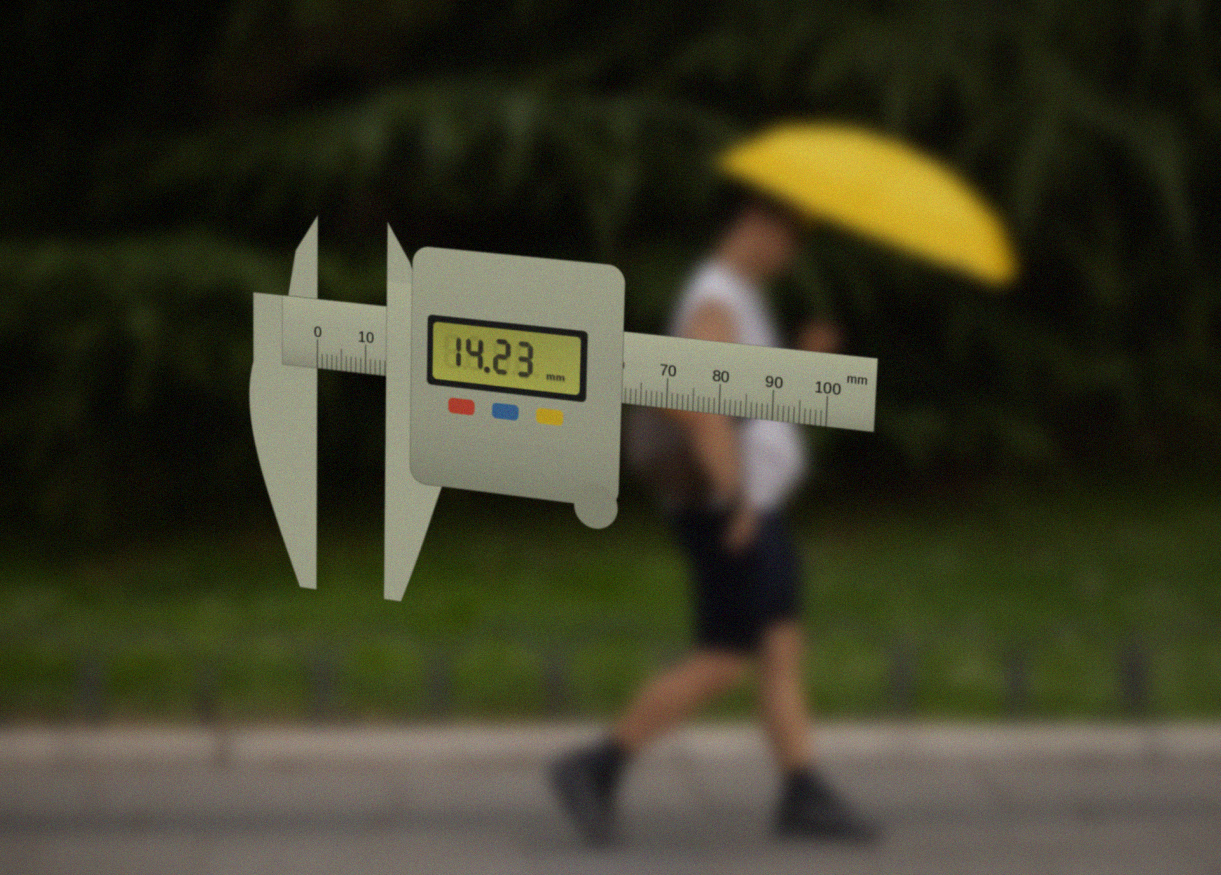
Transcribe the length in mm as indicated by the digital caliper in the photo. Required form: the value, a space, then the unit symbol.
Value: 14.23 mm
